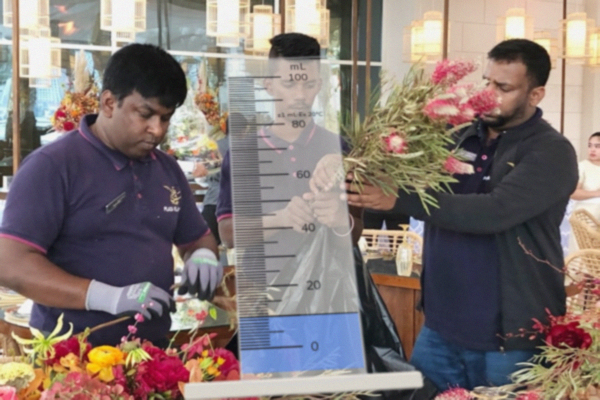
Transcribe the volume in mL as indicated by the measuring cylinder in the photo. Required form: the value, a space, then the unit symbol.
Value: 10 mL
